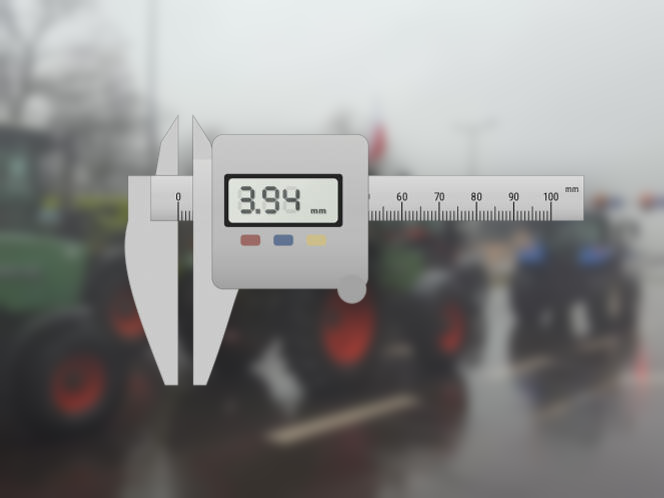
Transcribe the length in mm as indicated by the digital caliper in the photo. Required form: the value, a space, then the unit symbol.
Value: 3.94 mm
